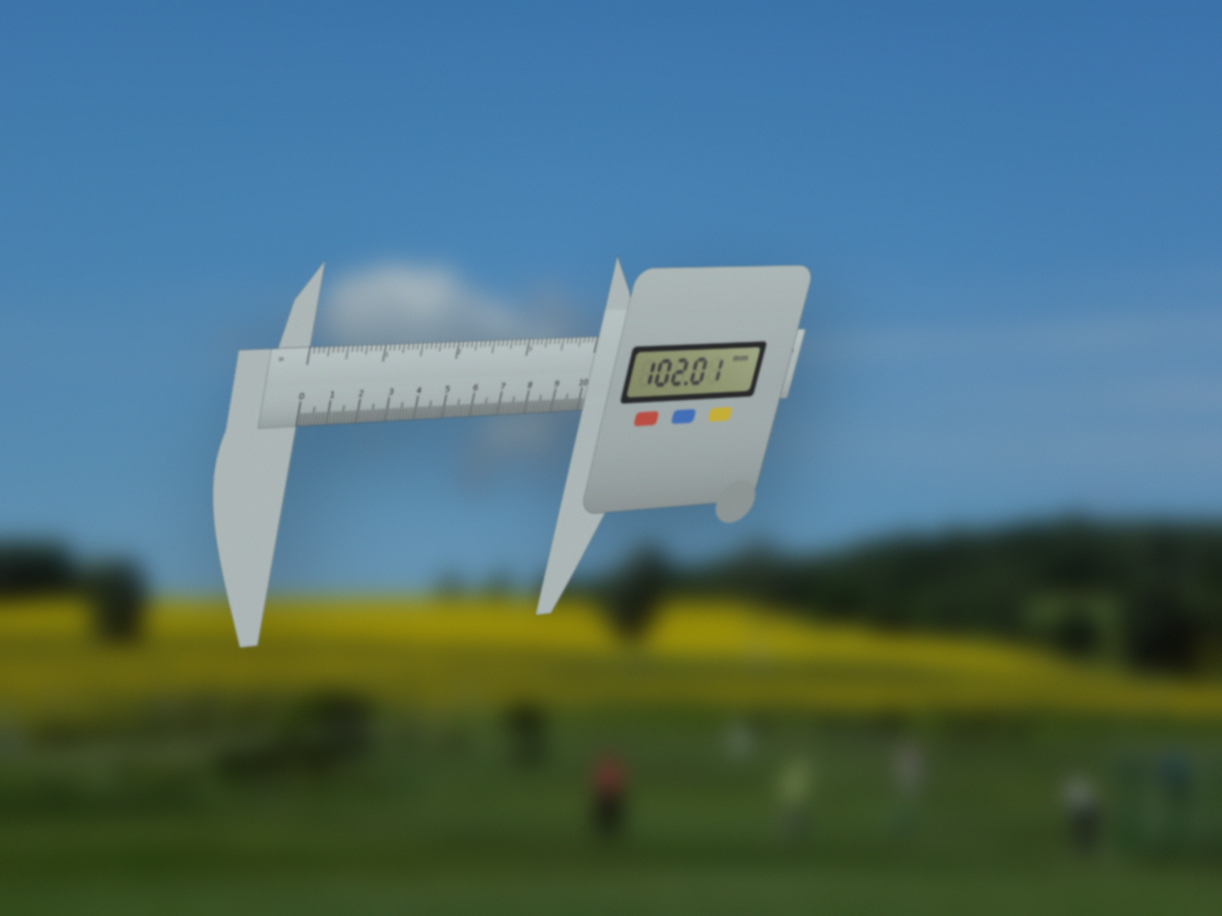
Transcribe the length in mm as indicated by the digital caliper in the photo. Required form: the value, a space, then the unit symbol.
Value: 102.01 mm
